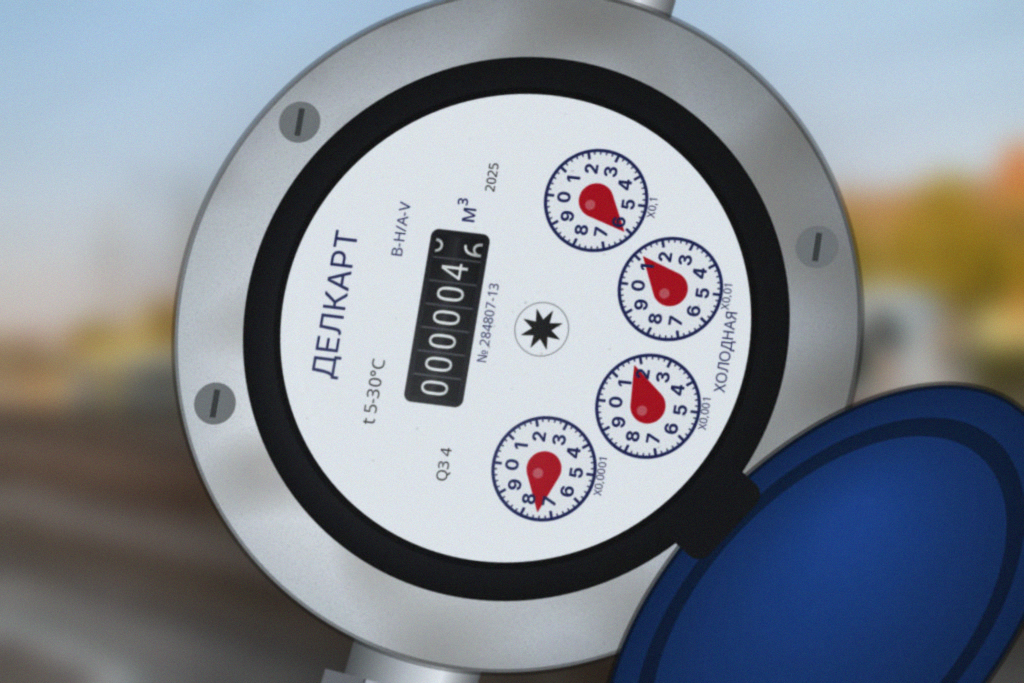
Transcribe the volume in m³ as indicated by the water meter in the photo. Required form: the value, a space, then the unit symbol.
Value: 45.6117 m³
